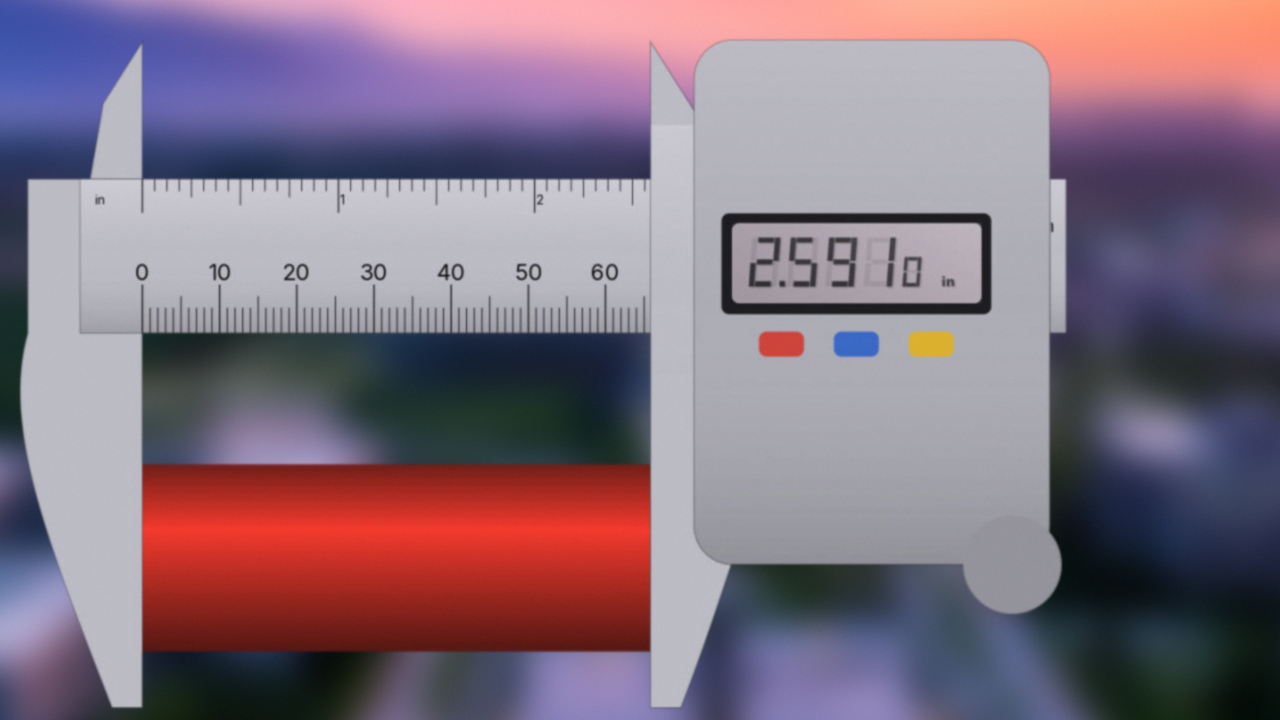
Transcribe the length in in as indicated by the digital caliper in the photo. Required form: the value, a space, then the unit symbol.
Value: 2.5910 in
